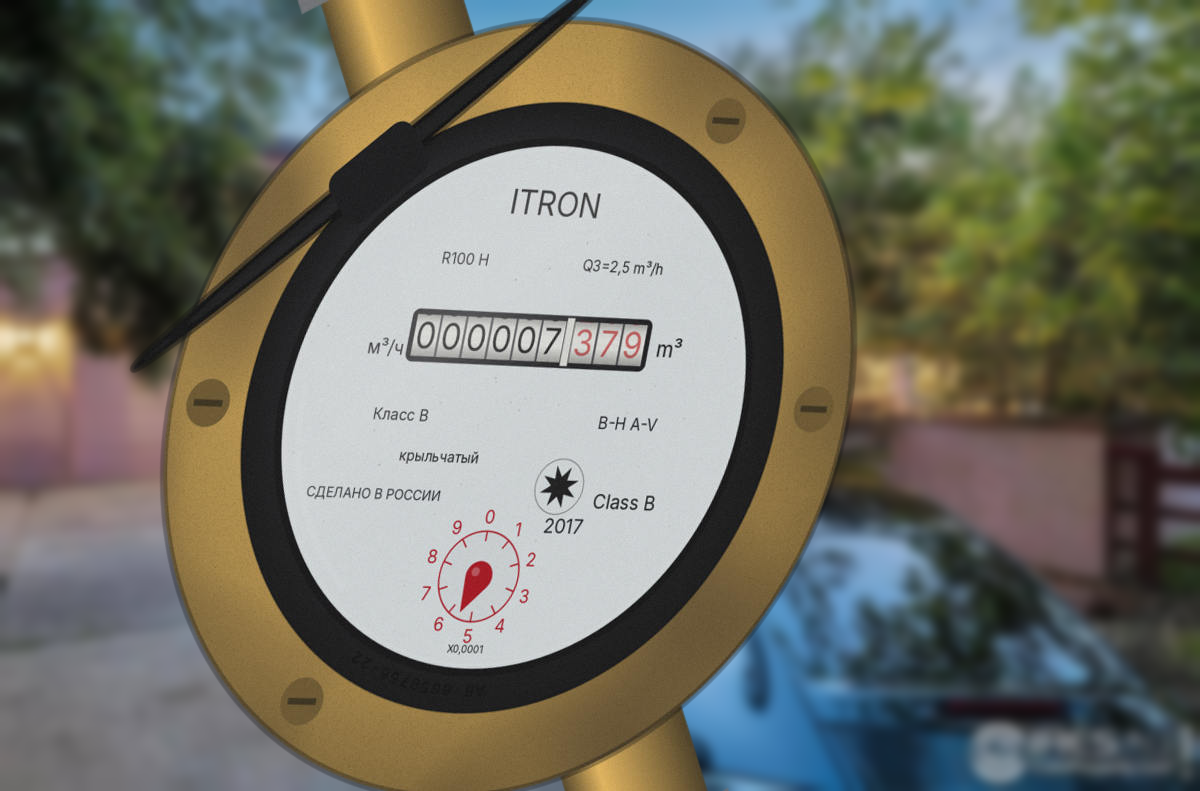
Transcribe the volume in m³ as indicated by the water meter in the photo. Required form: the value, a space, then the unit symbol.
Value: 7.3795 m³
